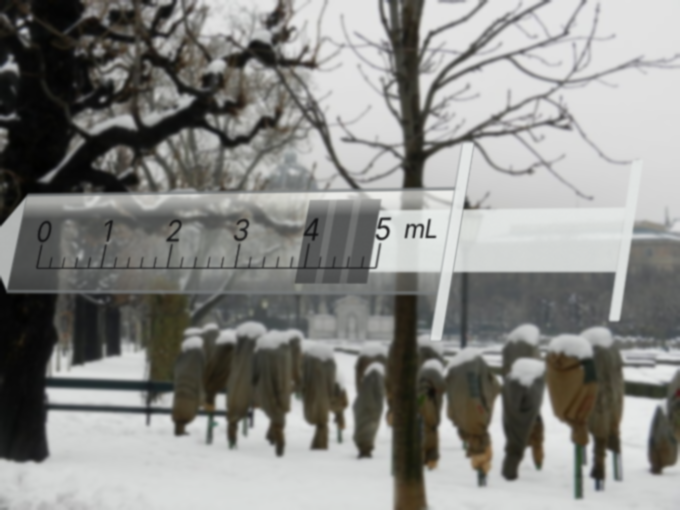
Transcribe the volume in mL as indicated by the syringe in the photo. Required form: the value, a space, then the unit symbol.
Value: 3.9 mL
